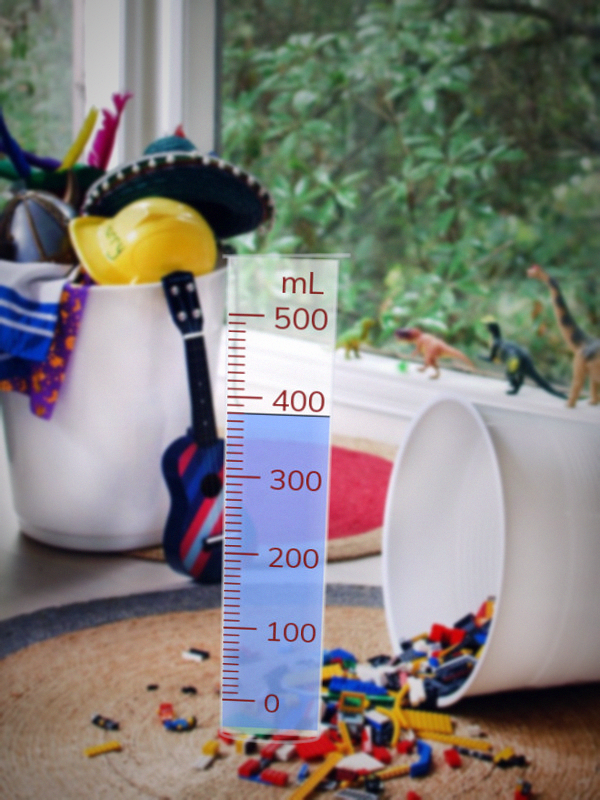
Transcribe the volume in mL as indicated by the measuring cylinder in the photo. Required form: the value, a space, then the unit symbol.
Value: 380 mL
